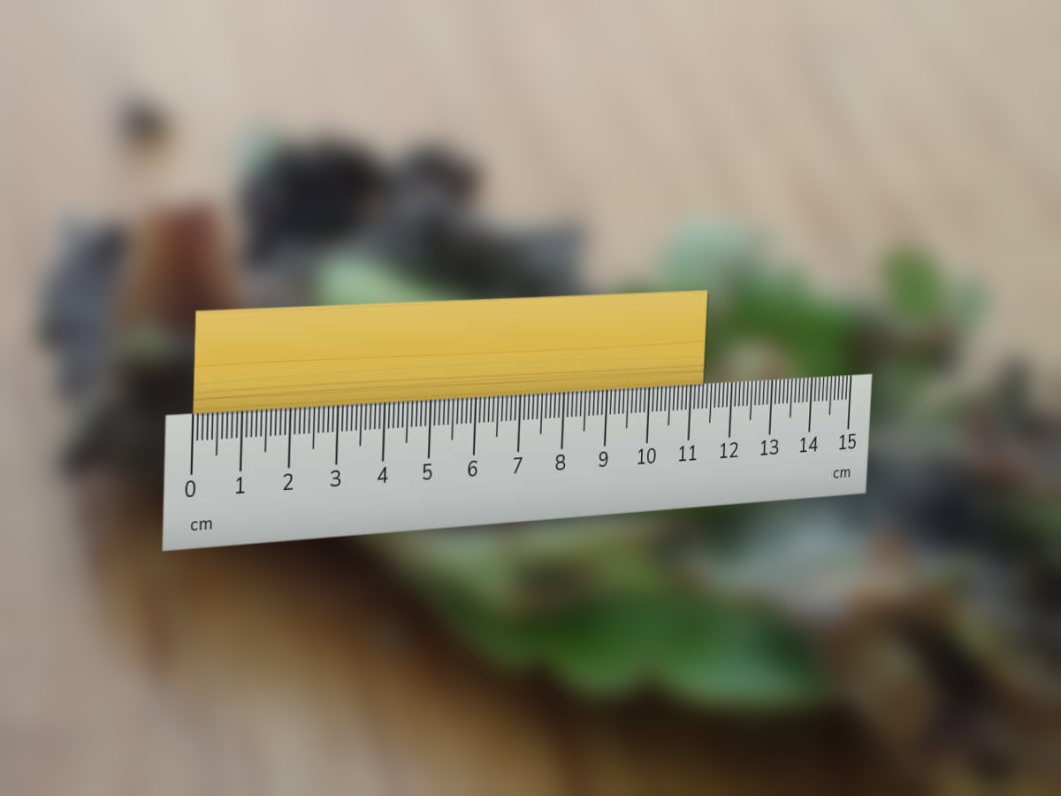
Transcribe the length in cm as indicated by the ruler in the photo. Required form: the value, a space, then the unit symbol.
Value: 11.3 cm
